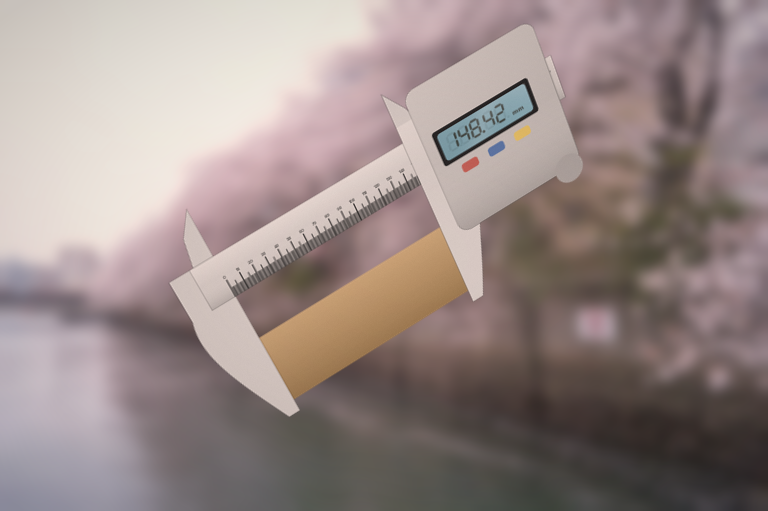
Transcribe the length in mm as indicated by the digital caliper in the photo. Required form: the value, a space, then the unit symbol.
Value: 148.42 mm
